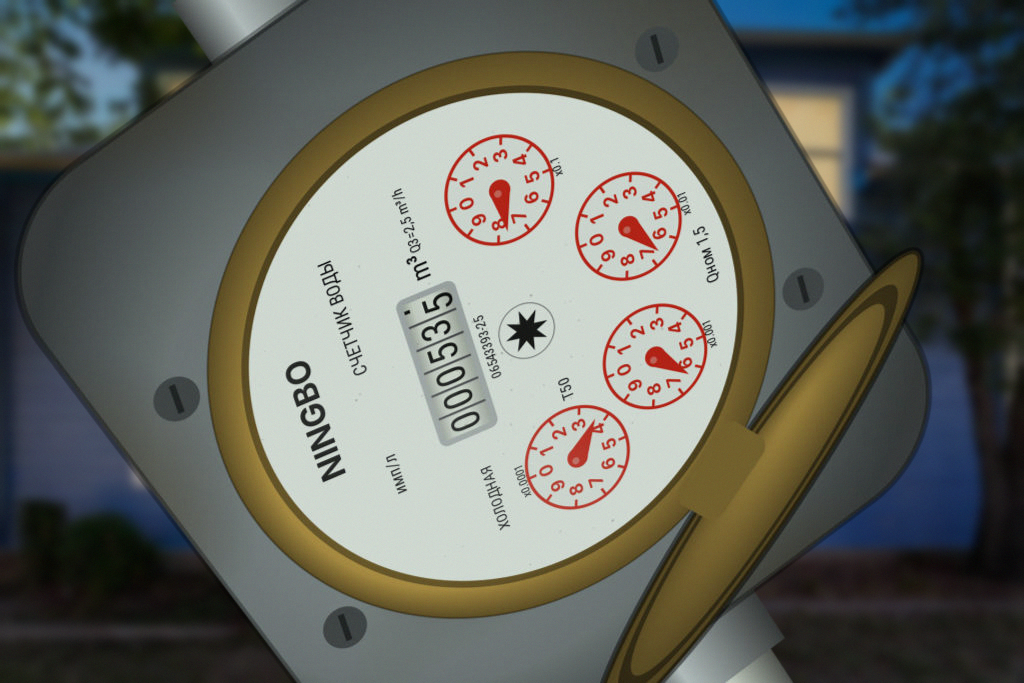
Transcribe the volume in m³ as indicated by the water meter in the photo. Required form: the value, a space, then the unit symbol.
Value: 534.7663 m³
